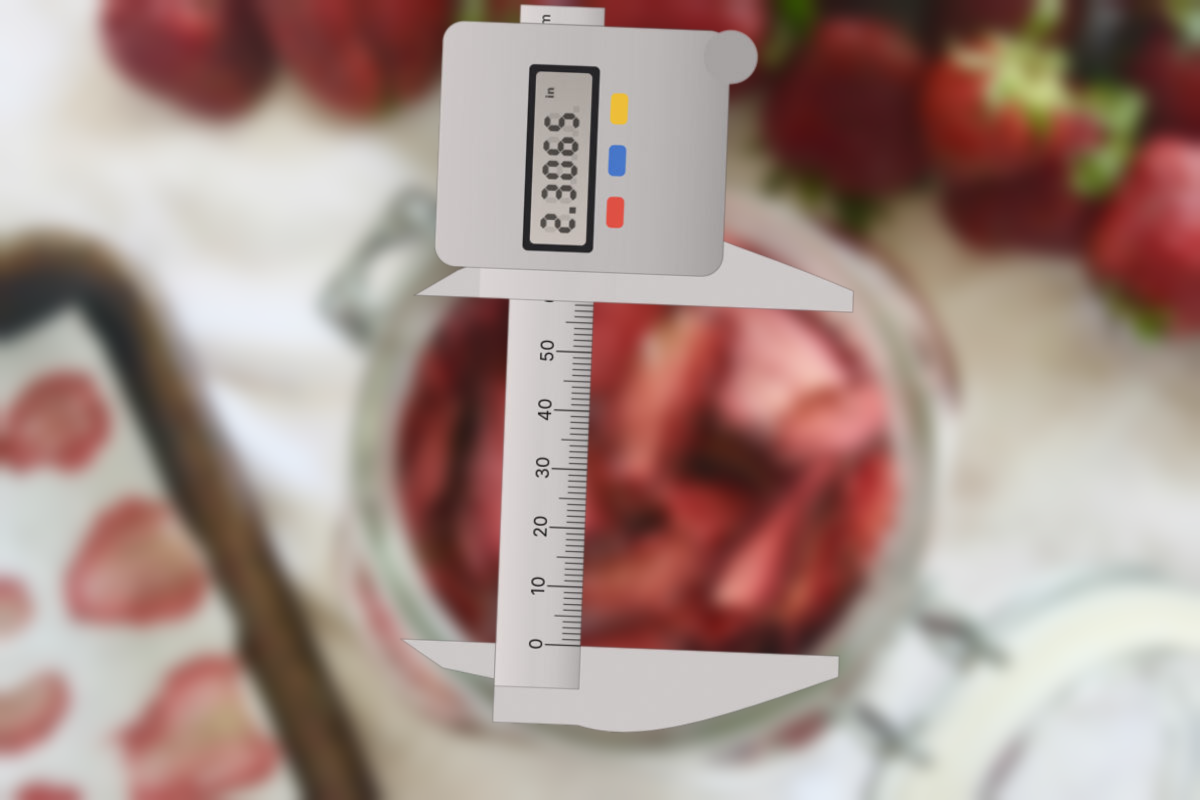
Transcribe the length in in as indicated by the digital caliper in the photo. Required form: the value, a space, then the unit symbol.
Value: 2.3065 in
